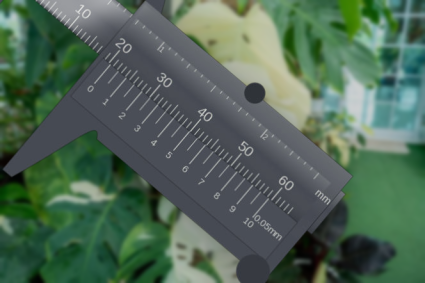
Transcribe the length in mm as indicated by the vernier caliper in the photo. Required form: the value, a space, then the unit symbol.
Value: 20.4 mm
